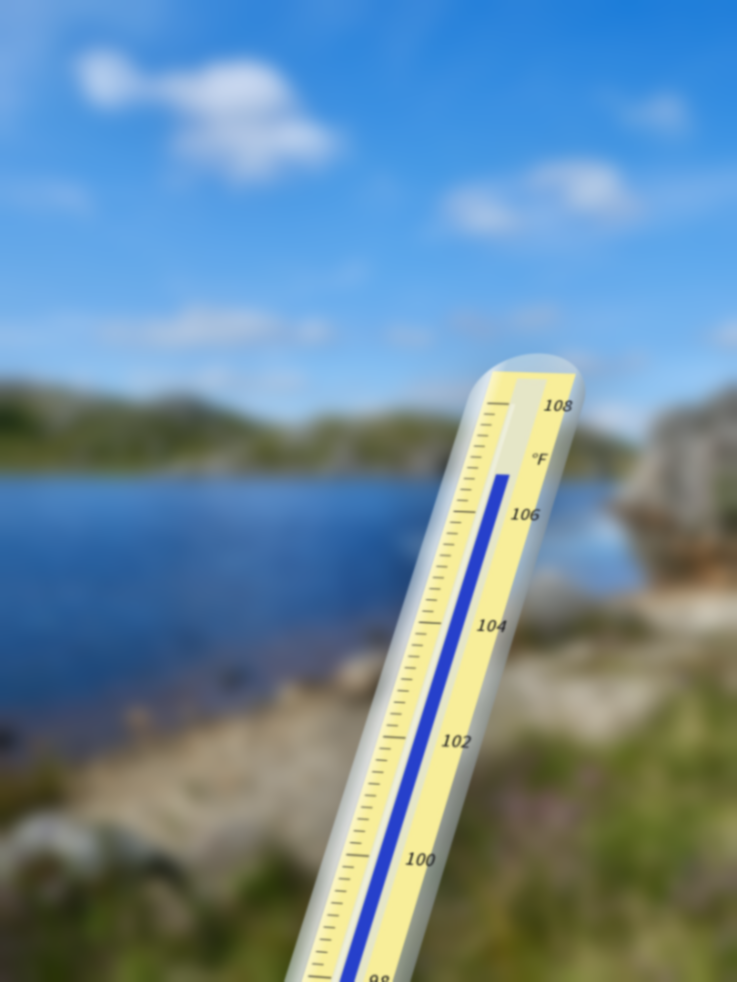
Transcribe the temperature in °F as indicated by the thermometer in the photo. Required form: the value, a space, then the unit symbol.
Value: 106.7 °F
